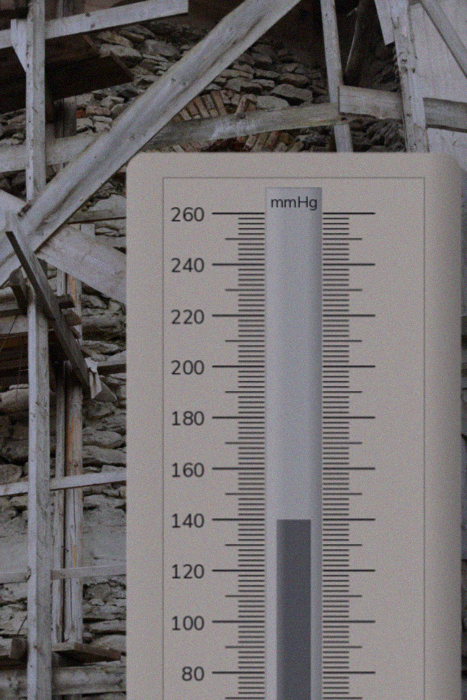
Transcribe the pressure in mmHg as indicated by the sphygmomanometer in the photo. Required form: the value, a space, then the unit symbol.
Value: 140 mmHg
